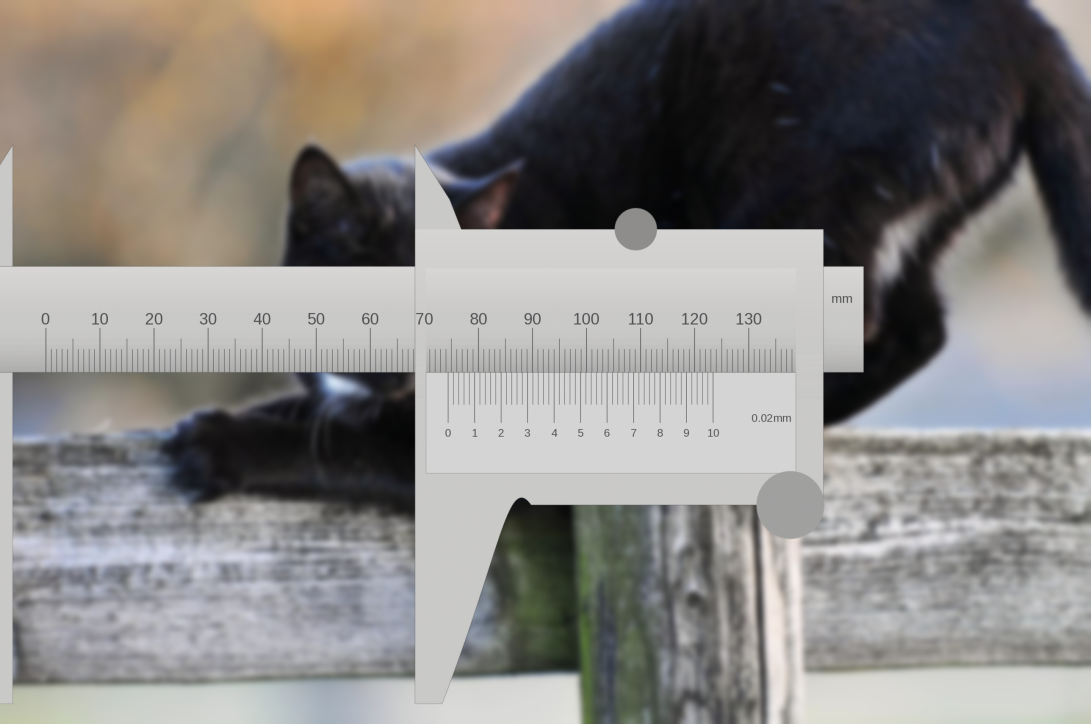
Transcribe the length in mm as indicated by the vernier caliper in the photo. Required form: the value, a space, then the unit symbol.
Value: 74.4 mm
